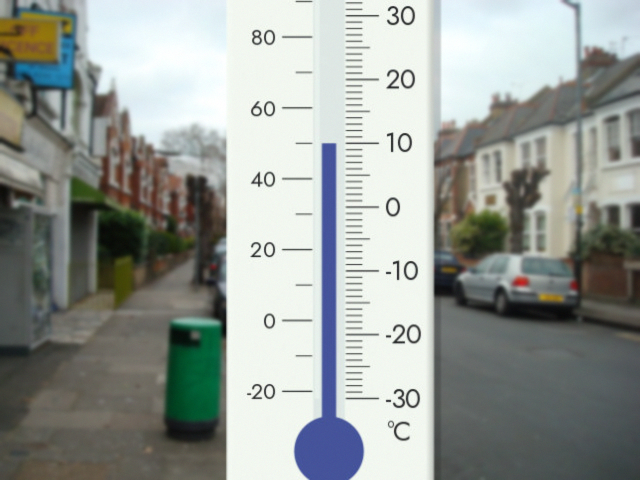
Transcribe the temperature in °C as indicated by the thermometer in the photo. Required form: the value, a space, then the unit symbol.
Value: 10 °C
